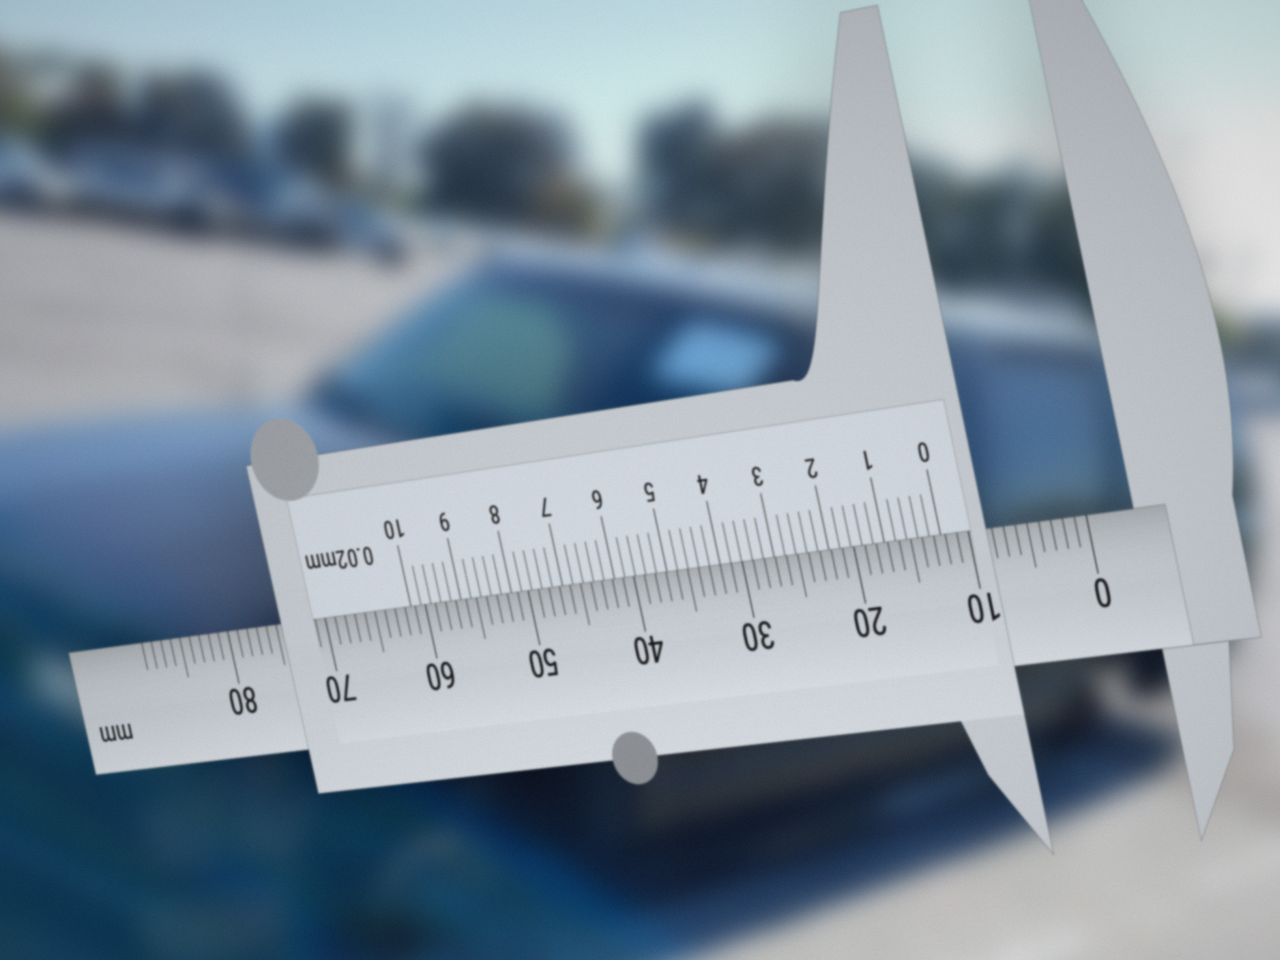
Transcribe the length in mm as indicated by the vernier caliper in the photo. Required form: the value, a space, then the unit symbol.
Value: 12.4 mm
